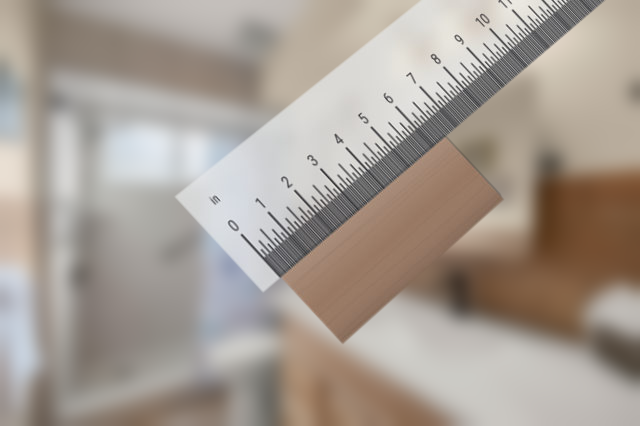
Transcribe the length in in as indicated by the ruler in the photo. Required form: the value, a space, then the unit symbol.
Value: 6.5 in
